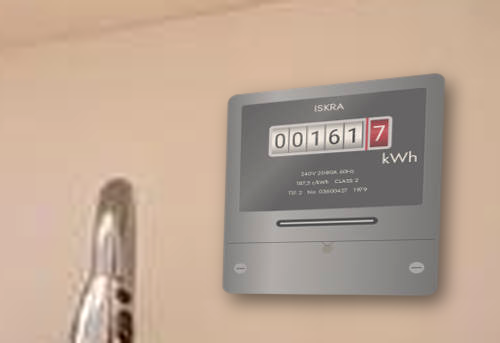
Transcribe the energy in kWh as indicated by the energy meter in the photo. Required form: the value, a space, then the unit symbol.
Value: 161.7 kWh
